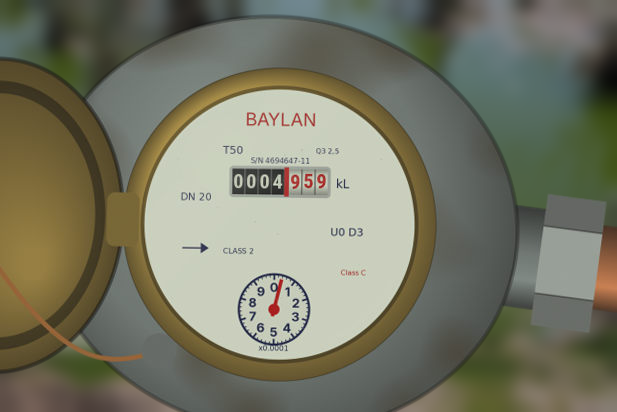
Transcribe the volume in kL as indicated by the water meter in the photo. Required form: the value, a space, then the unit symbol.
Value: 4.9590 kL
